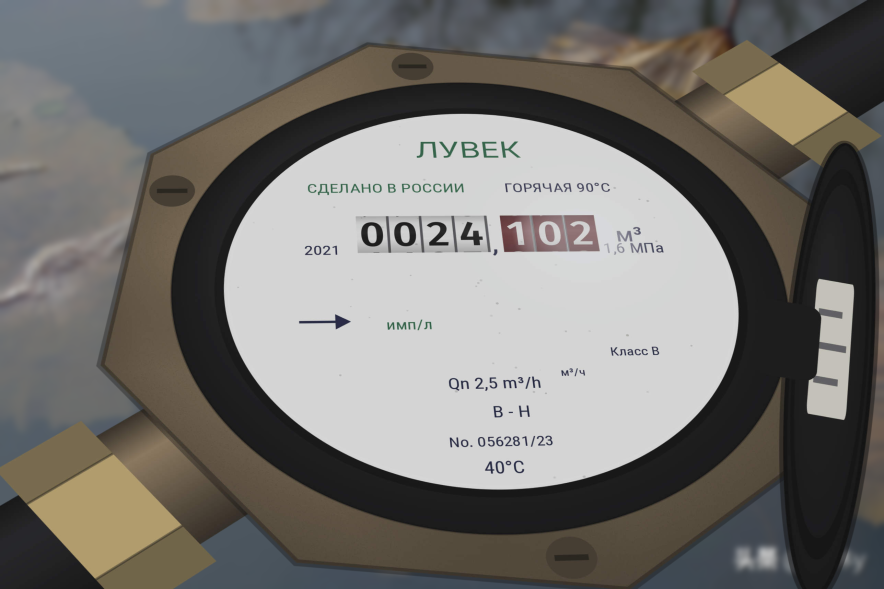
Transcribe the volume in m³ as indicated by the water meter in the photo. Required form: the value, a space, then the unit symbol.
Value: 24.102 m³
